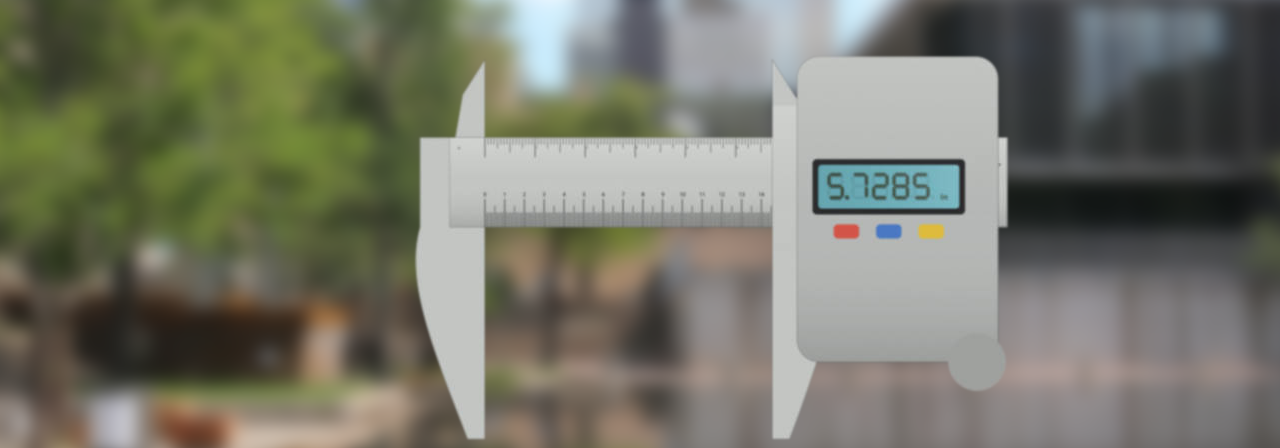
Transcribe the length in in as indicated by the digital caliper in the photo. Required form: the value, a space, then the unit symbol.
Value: 5.7285 in
